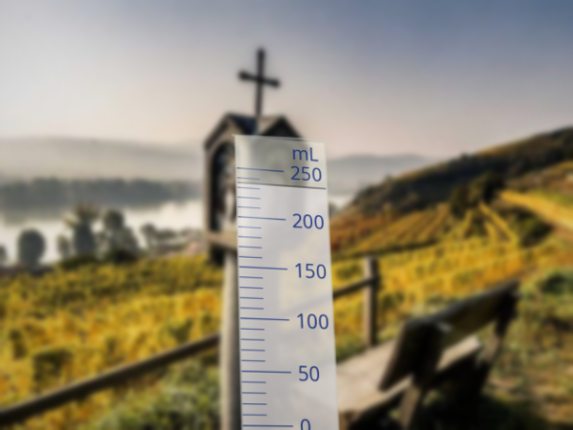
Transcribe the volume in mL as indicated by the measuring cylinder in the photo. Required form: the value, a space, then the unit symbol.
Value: 235 mL
